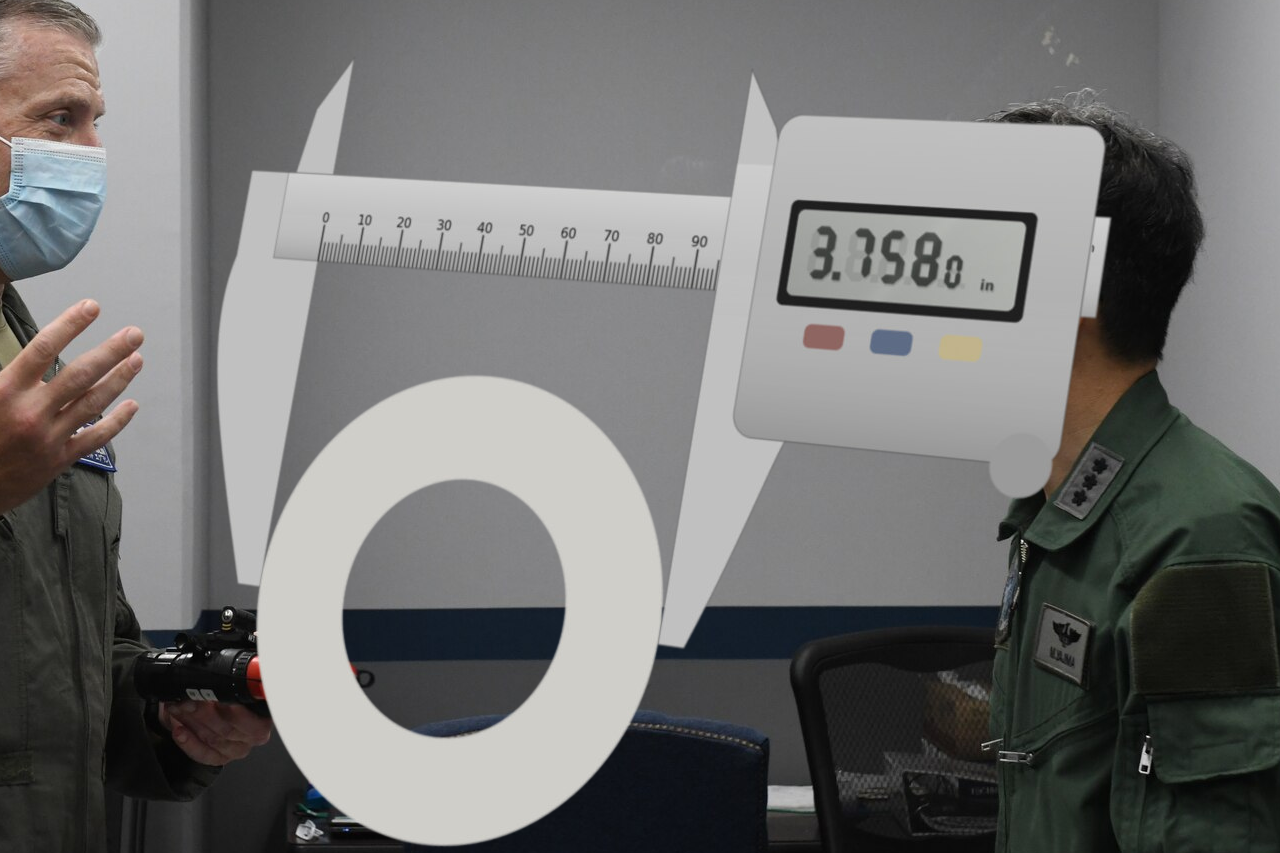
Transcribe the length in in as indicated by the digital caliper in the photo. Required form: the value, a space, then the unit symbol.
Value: 3.7580 in
